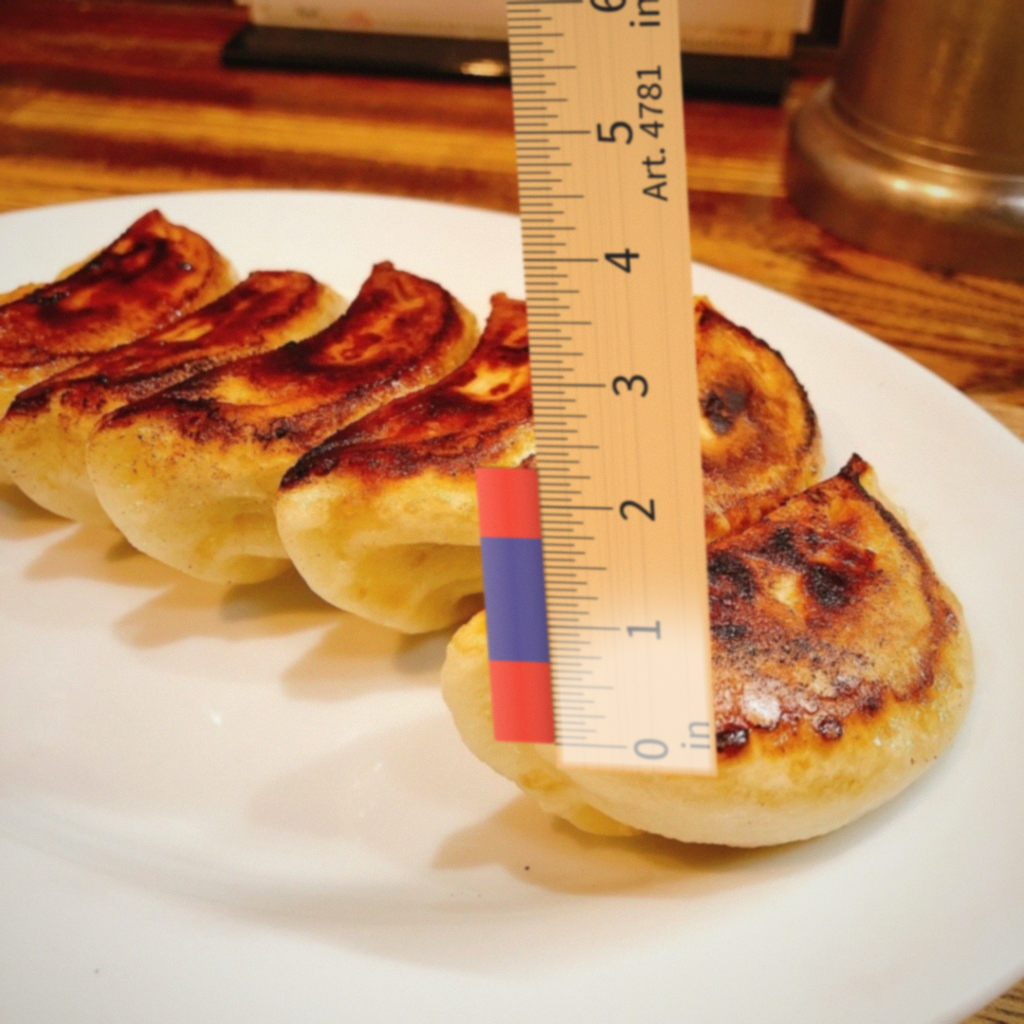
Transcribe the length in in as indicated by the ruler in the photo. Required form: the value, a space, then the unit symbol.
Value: 2.3125 in
